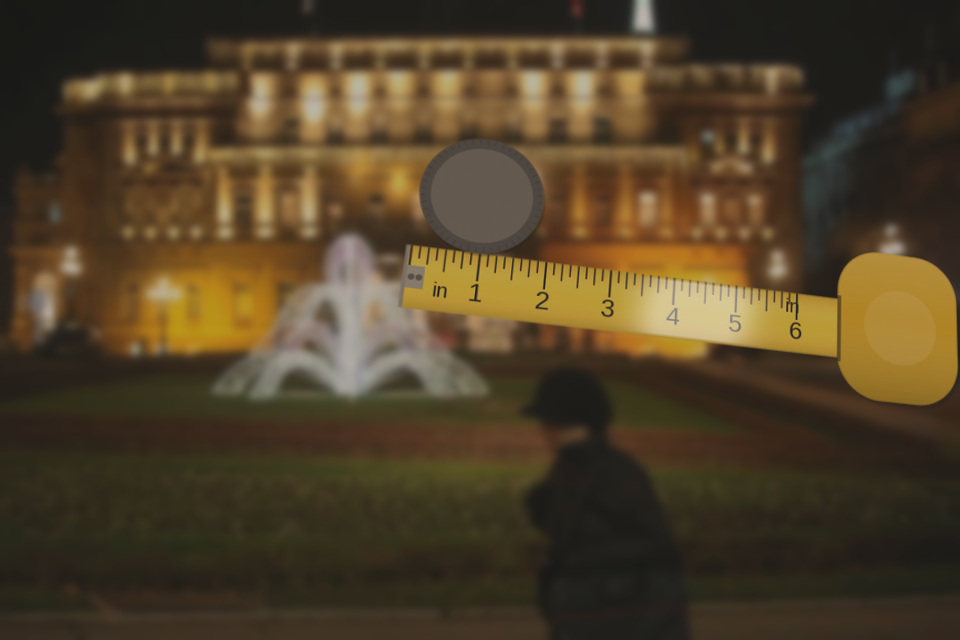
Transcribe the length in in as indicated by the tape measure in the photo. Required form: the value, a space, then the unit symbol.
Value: 1.875 in
